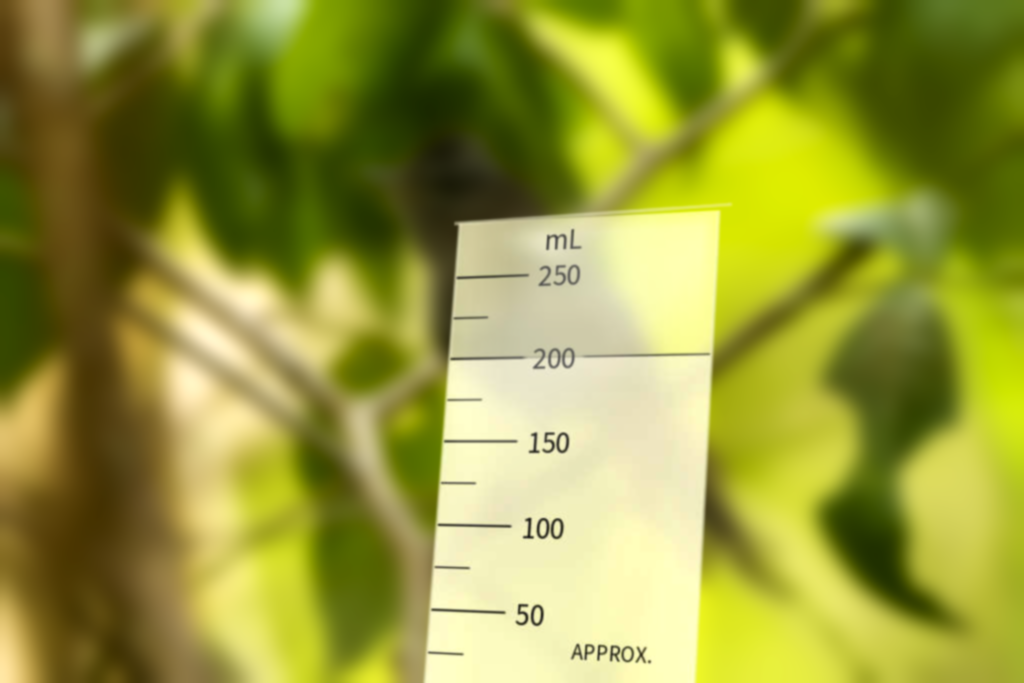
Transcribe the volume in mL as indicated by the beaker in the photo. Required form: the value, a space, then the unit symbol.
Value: 200 mL
